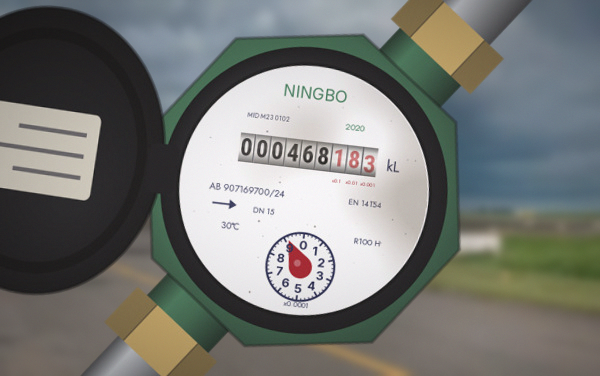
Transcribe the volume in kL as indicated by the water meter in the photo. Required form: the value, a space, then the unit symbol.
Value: 468.1829 kL
